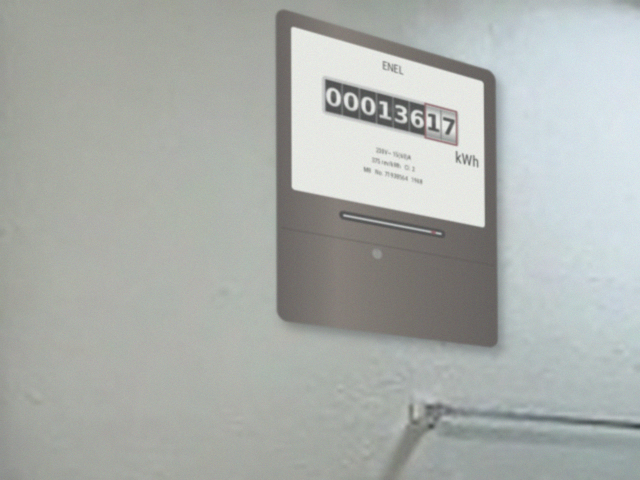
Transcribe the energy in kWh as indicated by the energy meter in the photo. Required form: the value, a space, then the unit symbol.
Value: 136.17 kWh
